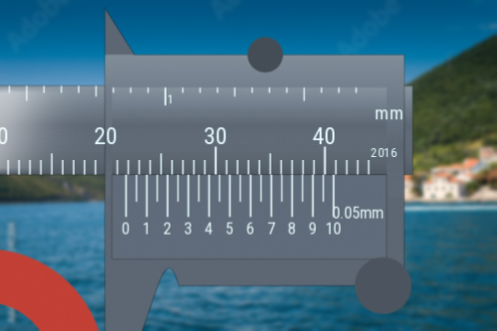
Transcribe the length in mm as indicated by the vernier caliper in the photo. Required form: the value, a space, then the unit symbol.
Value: 21.8 mm
